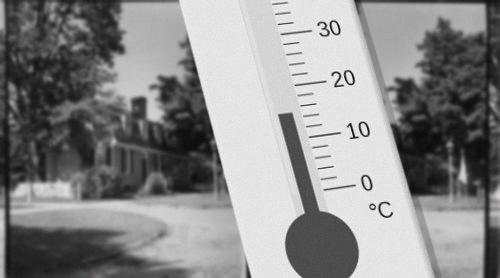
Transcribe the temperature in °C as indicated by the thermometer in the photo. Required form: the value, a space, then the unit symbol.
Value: 15 °C
